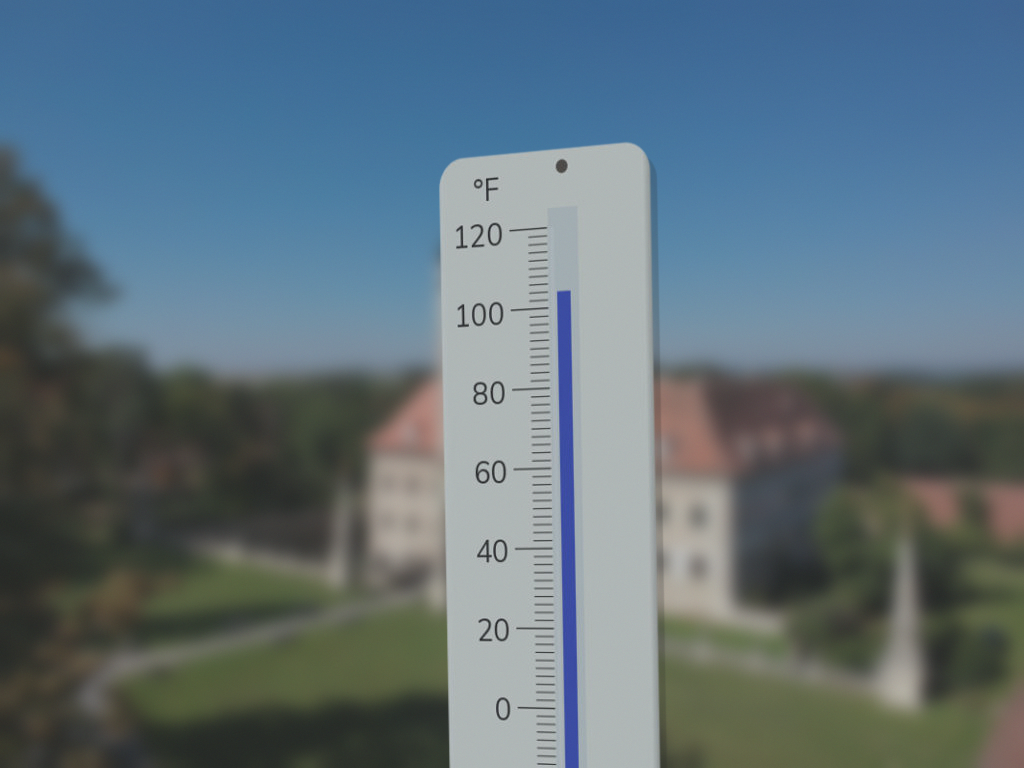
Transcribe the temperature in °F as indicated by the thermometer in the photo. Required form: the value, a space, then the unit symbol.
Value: 104 °F
